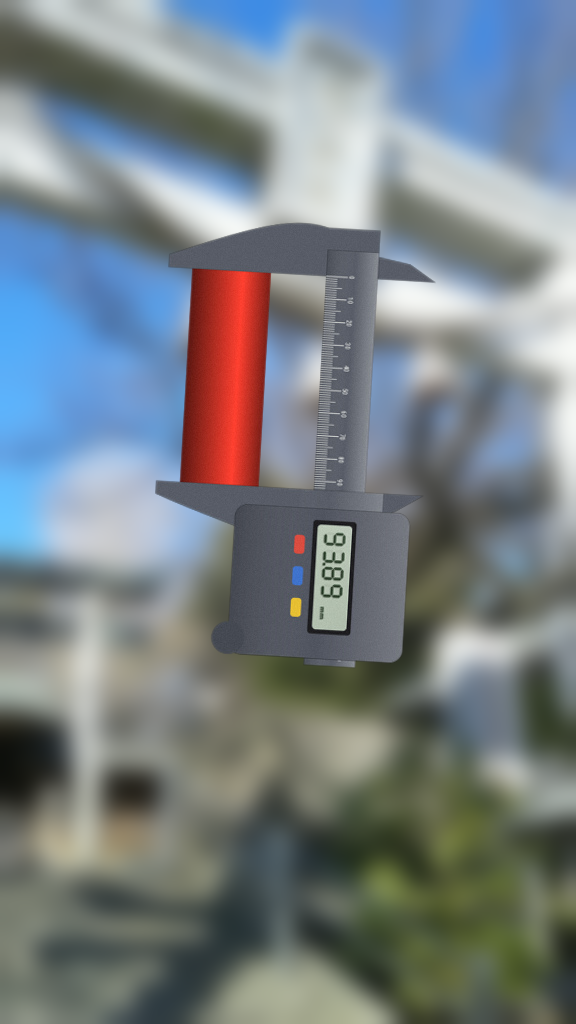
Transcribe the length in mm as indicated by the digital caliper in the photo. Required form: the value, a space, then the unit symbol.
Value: 93.89 mm
